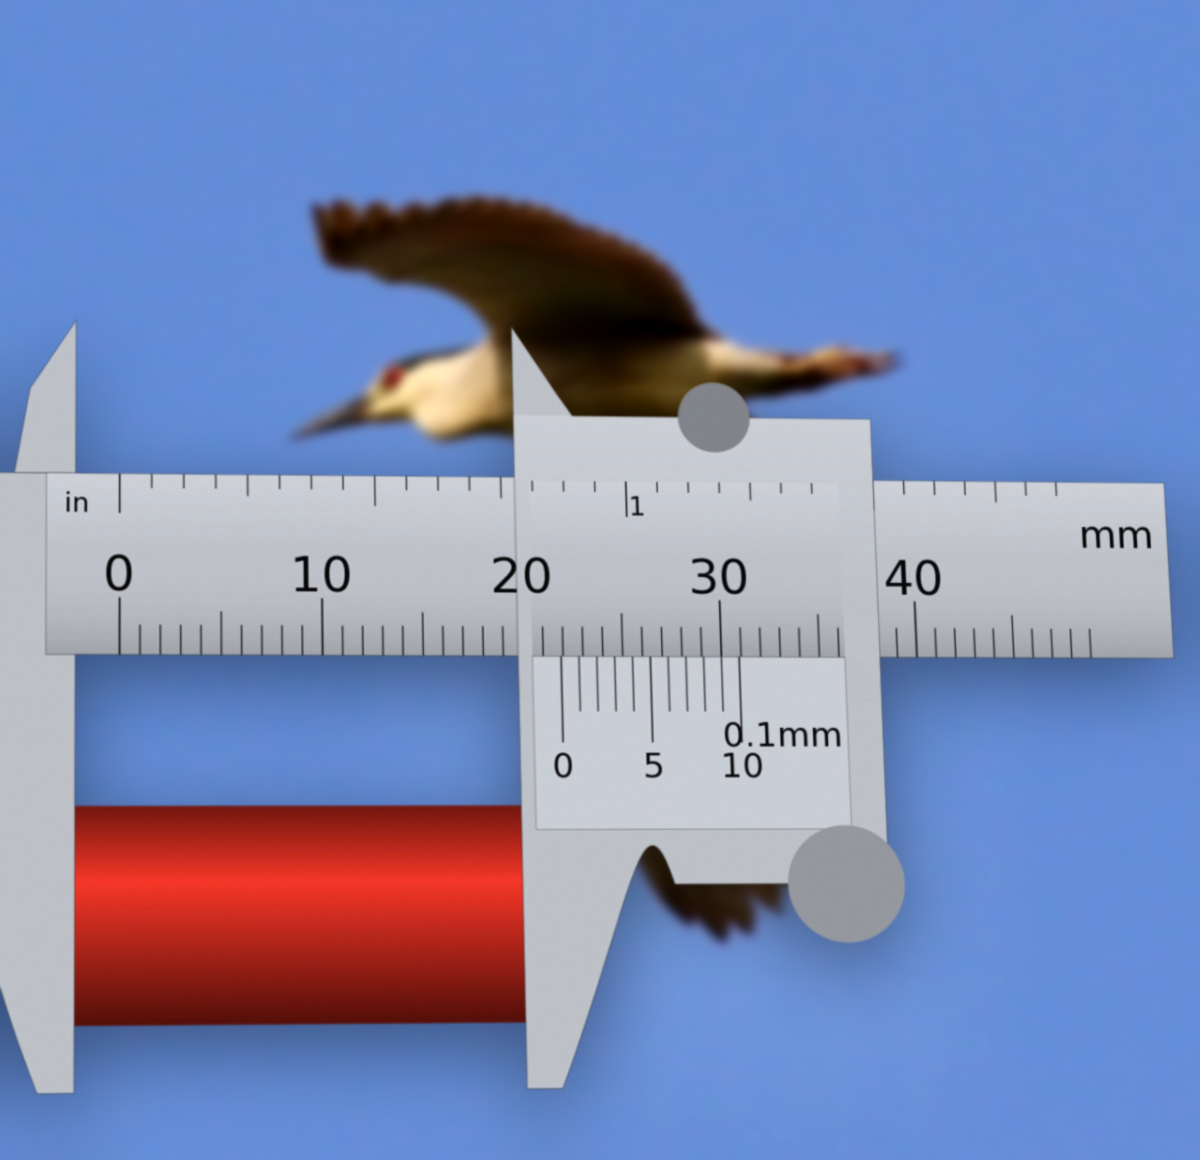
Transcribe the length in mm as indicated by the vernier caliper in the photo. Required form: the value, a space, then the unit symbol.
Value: 21.9 mm
